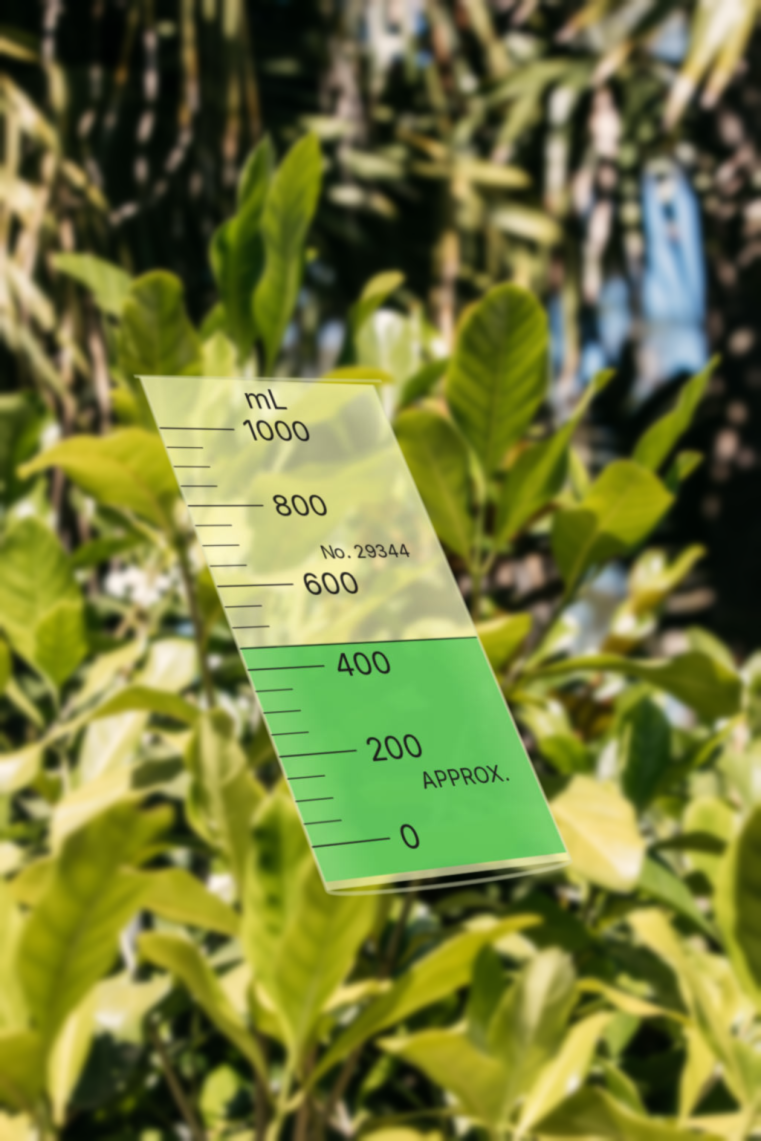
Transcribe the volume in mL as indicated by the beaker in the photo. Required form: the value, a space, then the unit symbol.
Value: 450 mL
